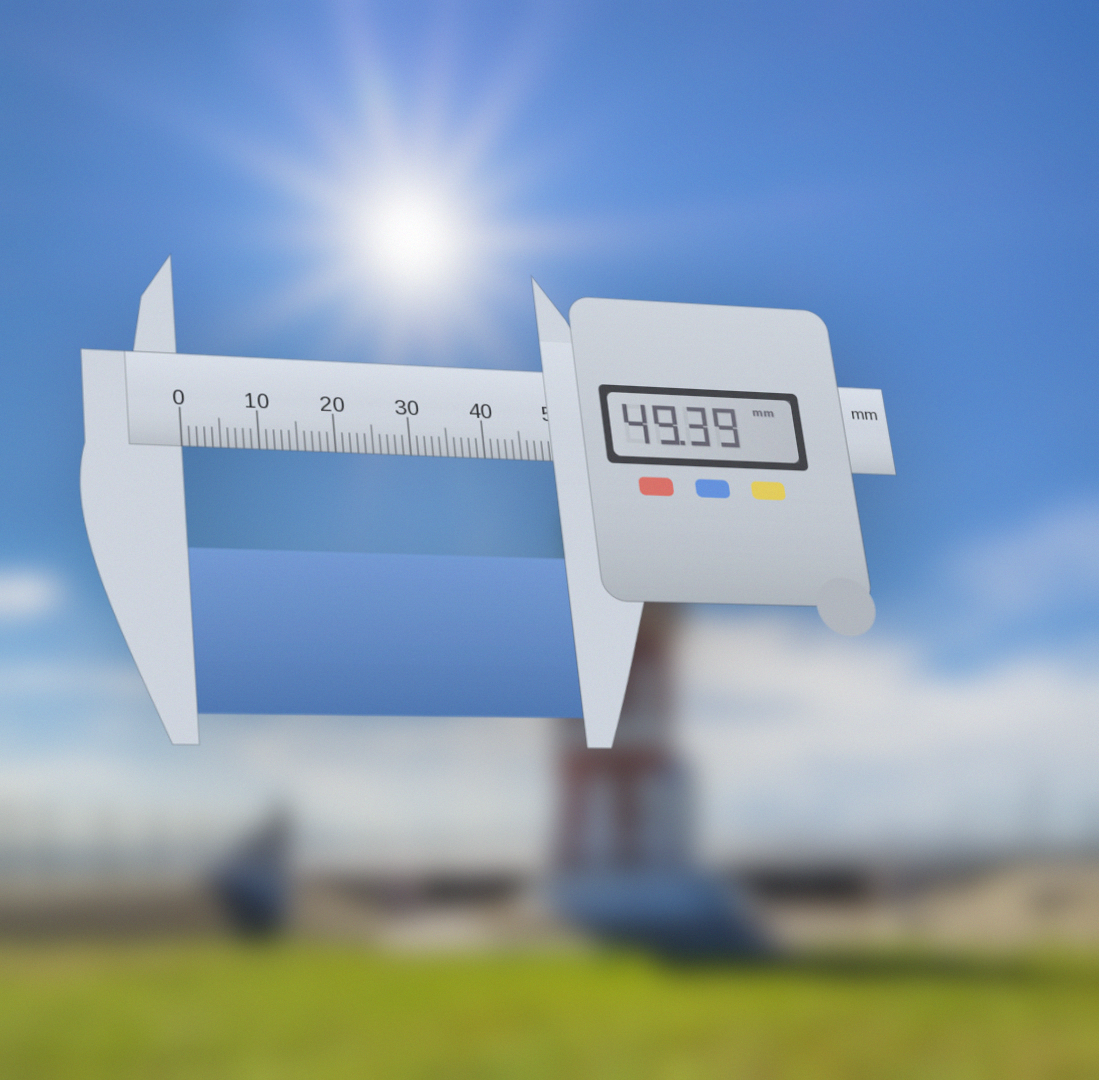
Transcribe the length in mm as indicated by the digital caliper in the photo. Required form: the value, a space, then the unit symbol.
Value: 49.39 mm
